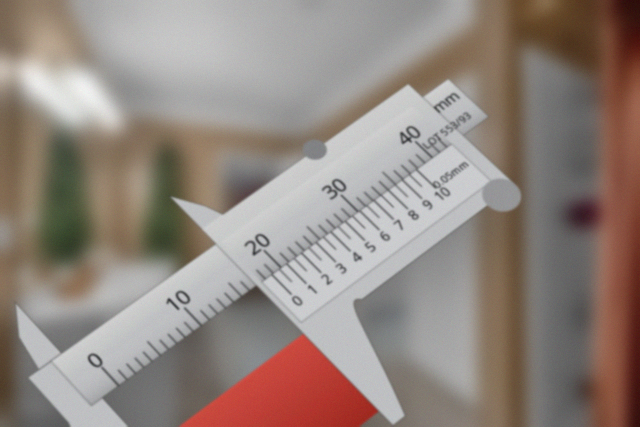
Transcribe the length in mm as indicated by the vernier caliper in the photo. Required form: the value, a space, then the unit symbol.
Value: 18.8 mm
